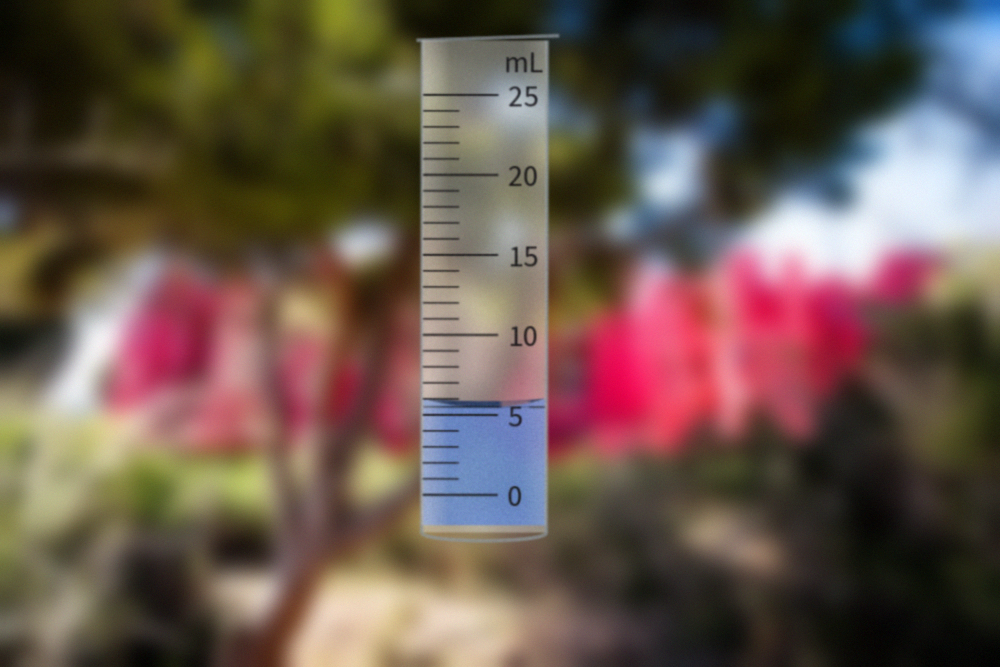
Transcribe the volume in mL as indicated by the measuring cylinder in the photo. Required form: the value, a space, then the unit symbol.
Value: 5.5 mL
